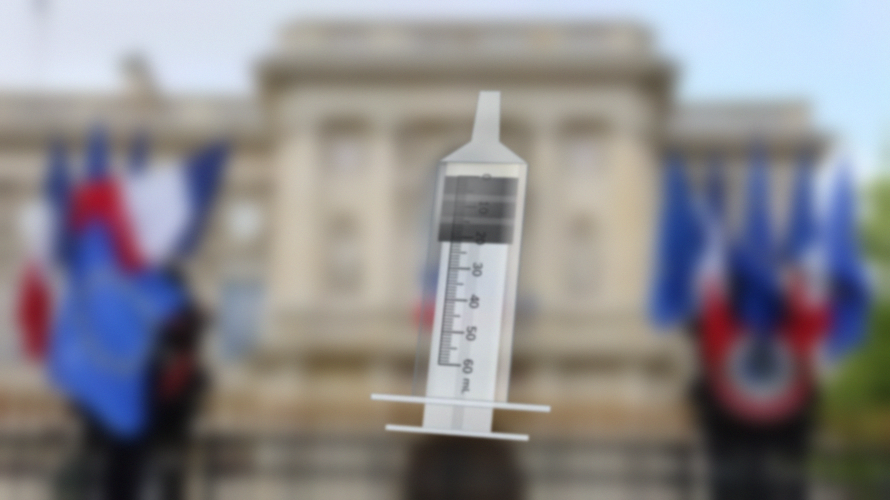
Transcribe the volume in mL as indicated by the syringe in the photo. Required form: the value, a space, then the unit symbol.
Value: 0 mL
